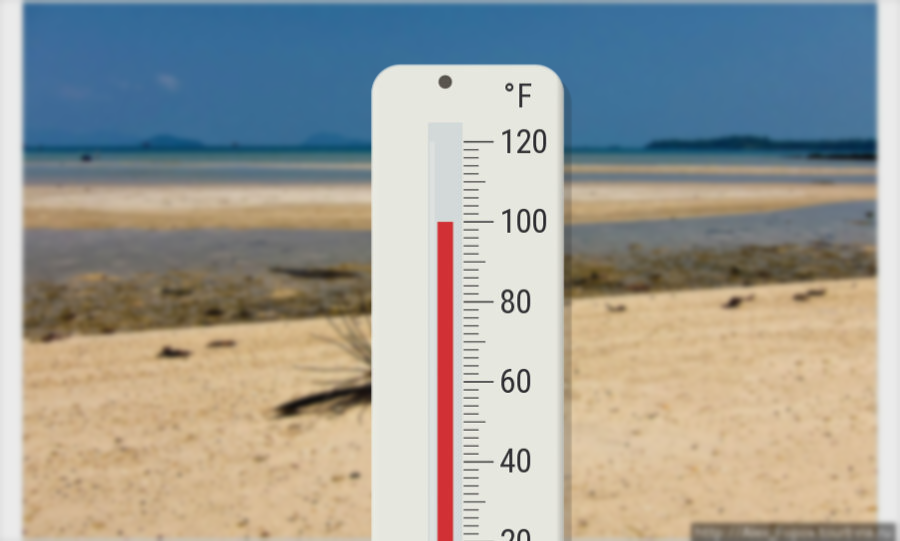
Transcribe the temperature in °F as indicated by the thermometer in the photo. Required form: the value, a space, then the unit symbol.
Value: 100 °F
